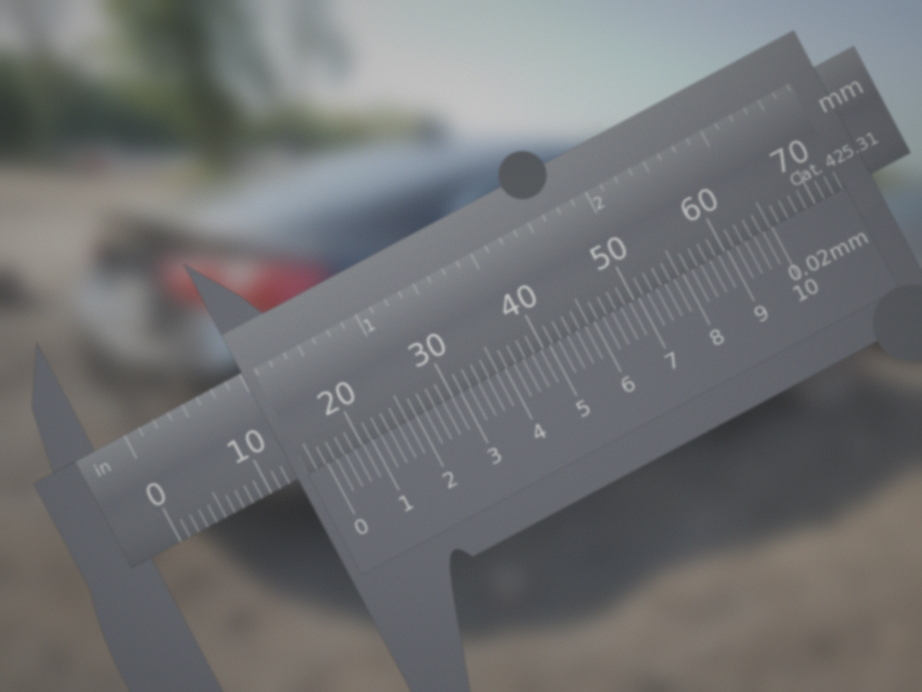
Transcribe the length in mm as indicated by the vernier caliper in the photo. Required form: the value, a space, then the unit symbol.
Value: 16.2 mm
